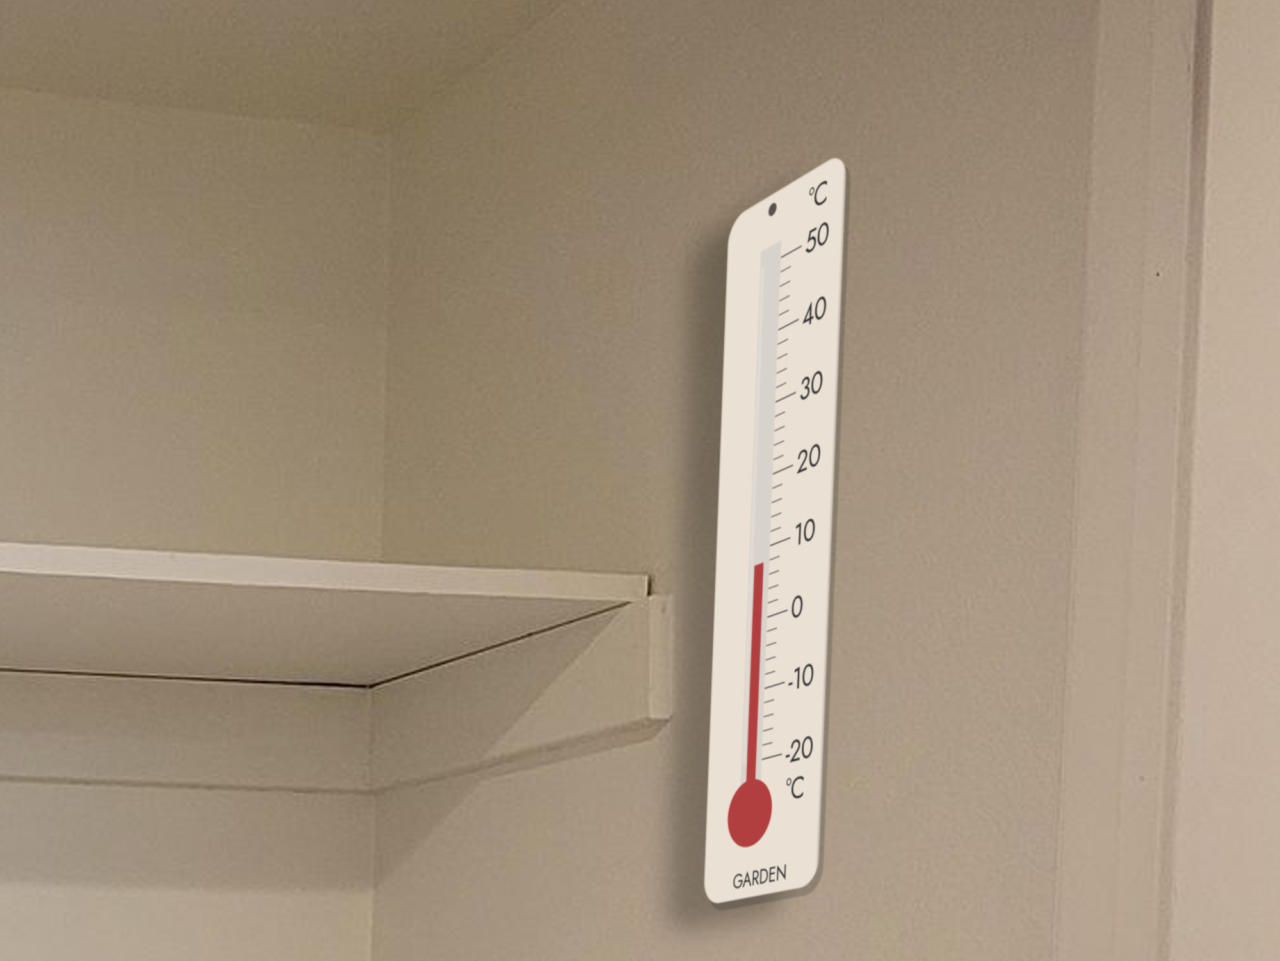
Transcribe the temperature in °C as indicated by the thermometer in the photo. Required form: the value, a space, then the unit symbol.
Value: 8 °C
